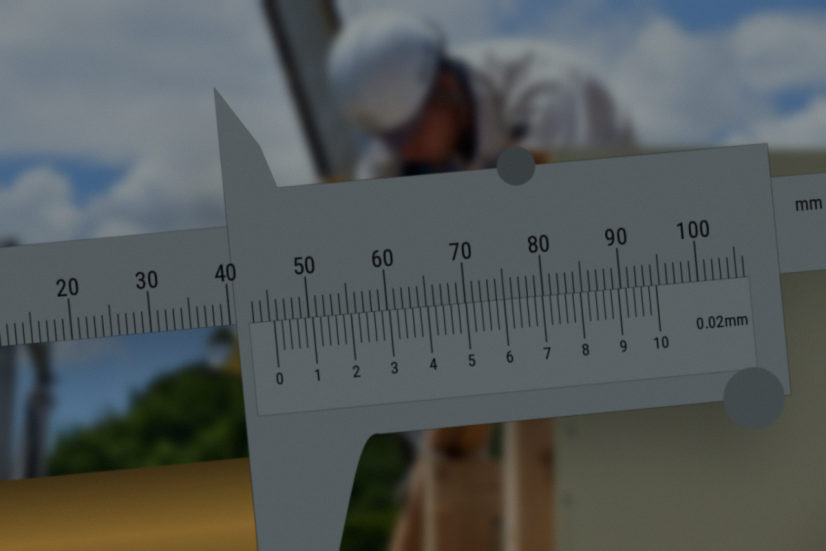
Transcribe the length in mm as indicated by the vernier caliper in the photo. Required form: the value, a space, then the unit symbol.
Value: 45.6 mm
